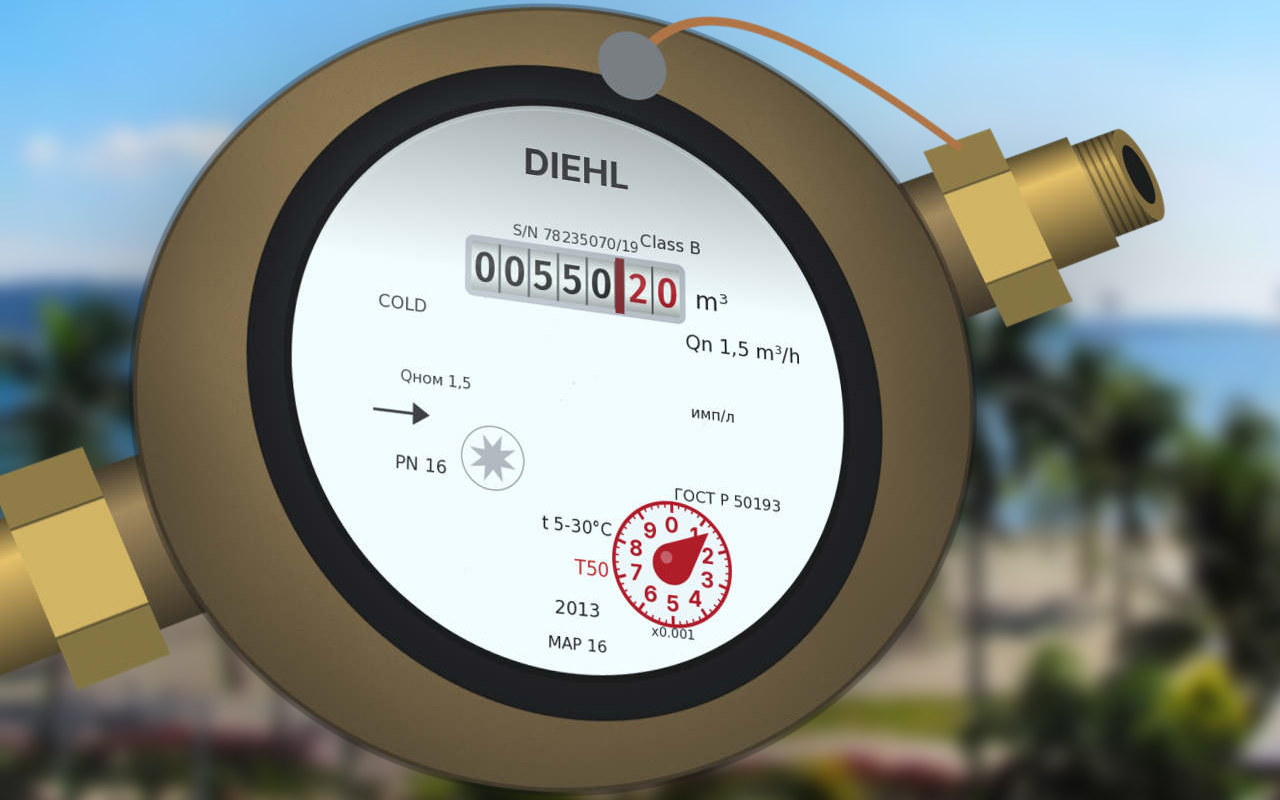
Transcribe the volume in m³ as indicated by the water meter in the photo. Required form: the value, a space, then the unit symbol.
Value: 550.201 m³
